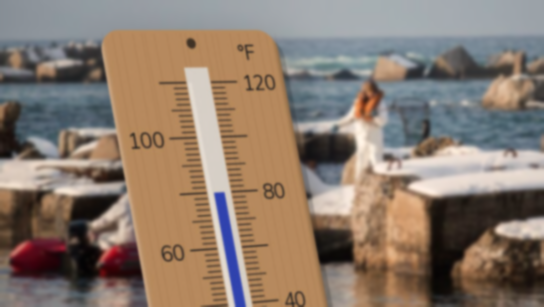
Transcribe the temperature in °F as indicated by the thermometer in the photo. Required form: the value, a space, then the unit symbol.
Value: 80 °F
